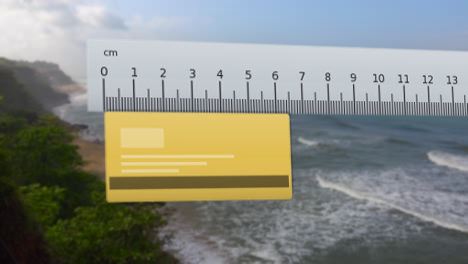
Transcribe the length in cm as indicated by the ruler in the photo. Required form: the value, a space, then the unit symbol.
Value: 6.5 cm
